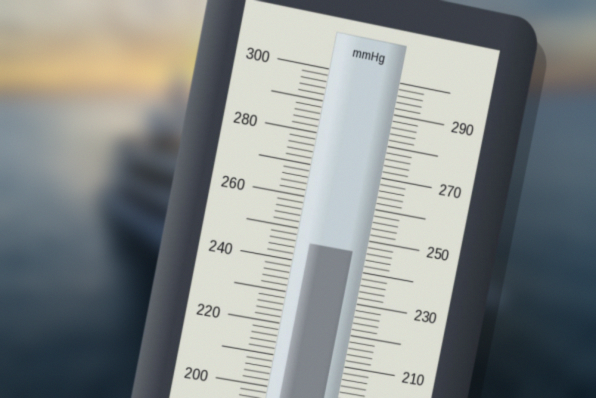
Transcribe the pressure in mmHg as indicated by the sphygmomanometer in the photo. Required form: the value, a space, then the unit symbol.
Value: 246 mmHg
